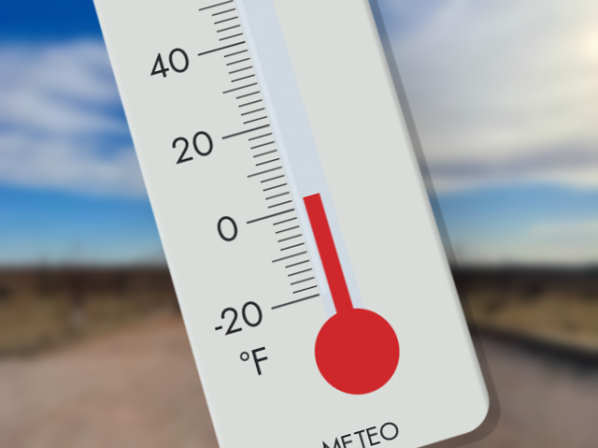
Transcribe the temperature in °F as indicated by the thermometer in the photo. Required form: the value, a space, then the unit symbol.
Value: 2 °F
